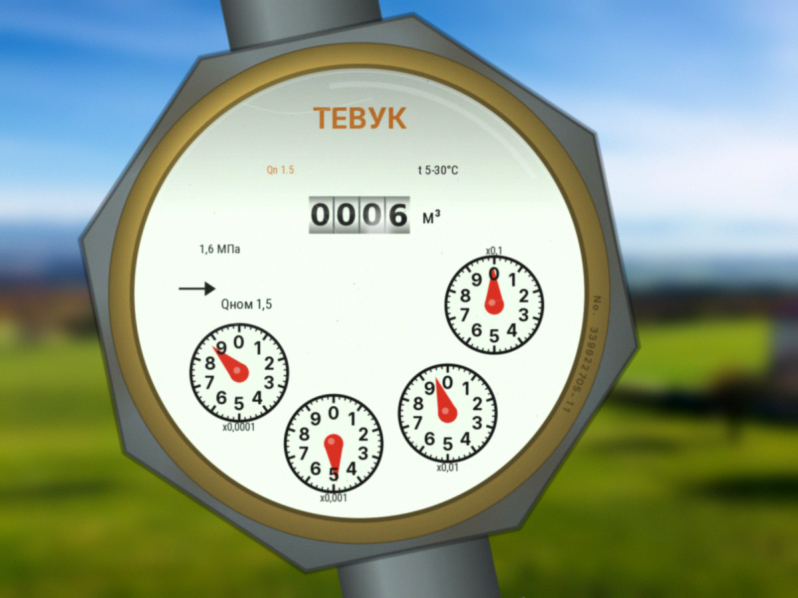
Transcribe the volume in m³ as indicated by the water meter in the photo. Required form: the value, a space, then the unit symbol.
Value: 5.9948 m³
